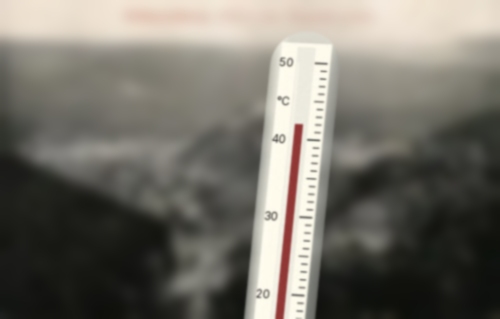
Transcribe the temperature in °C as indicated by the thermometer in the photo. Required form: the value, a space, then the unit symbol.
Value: 42 °C
